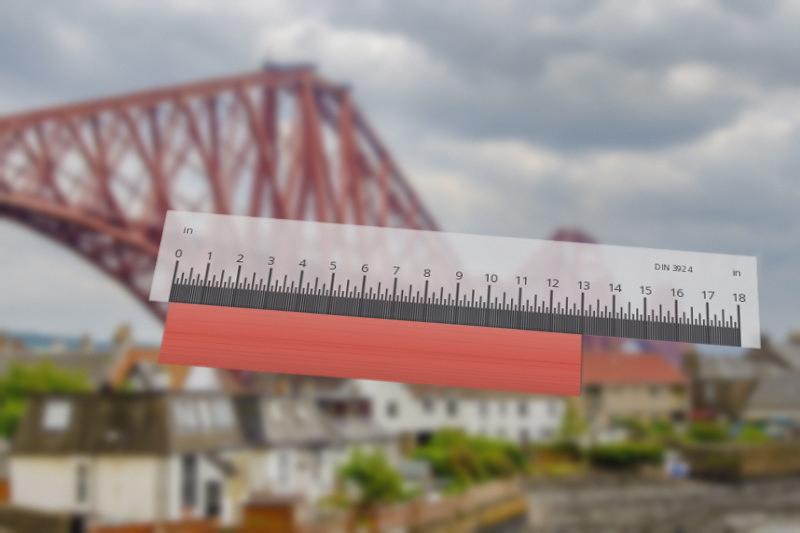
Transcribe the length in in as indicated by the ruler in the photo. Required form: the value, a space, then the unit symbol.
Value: 13 in
